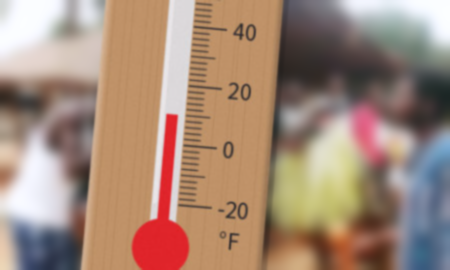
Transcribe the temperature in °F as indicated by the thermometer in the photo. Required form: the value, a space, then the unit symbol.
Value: 10 °F
